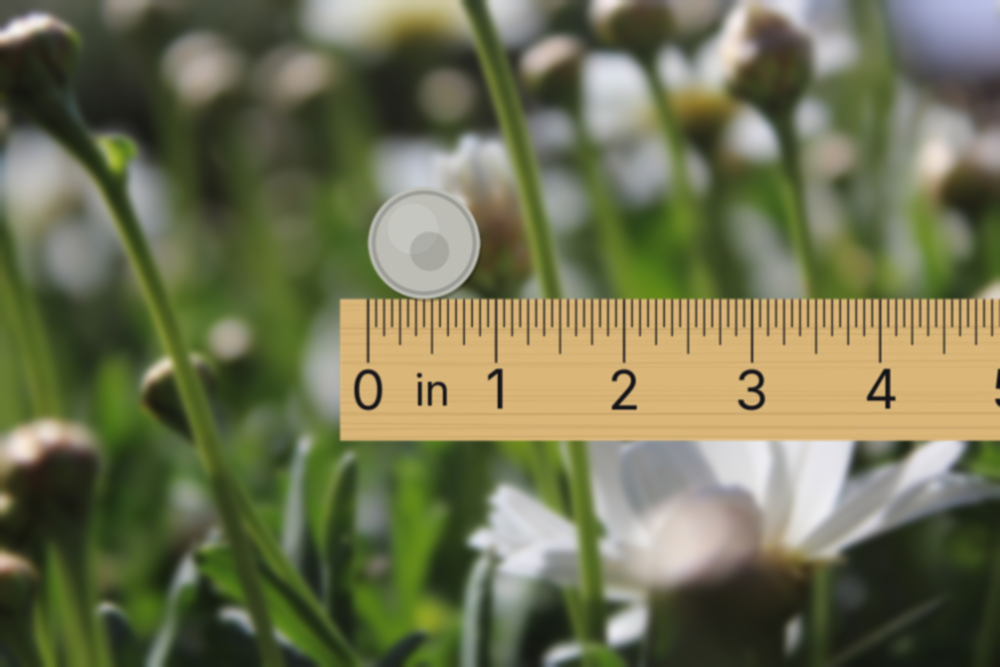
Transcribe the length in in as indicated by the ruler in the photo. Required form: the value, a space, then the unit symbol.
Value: 0.875 in
